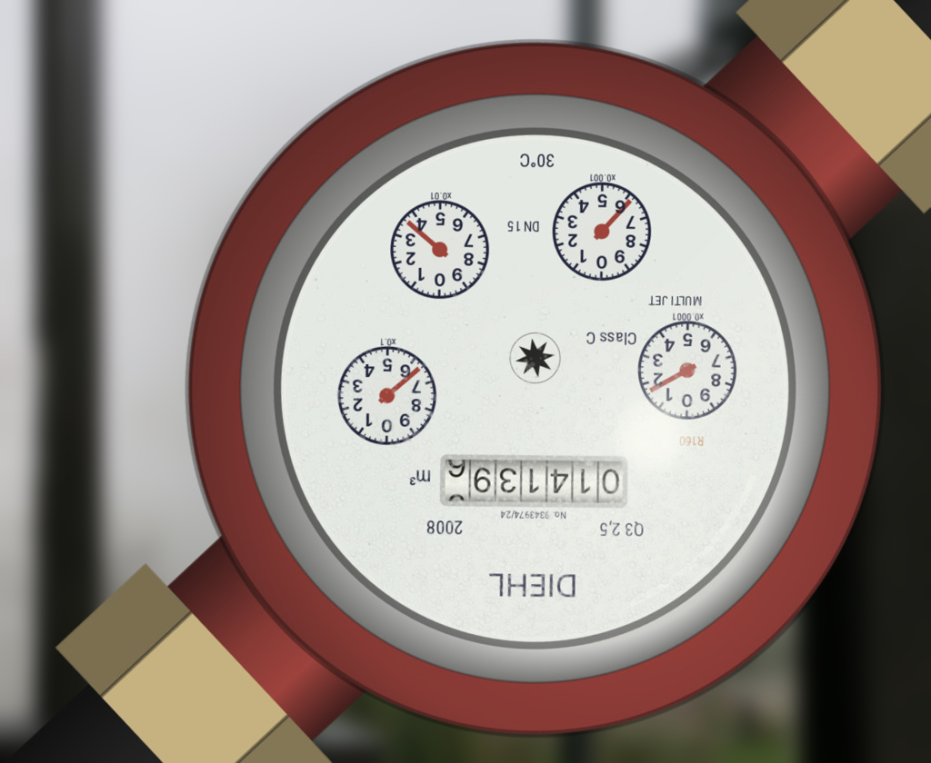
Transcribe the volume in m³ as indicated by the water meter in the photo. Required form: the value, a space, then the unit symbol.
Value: 141395.6361 m³
